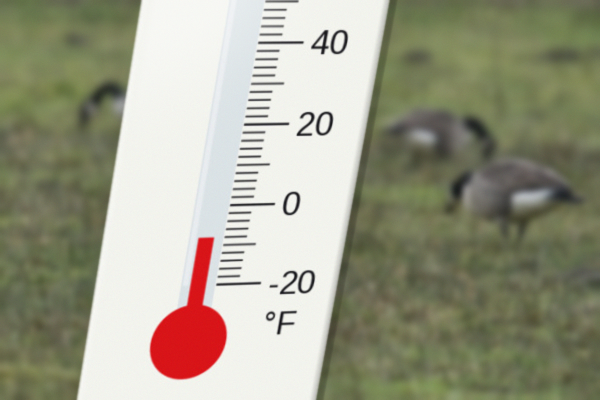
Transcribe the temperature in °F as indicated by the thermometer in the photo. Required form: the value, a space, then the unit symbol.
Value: -8 °F
